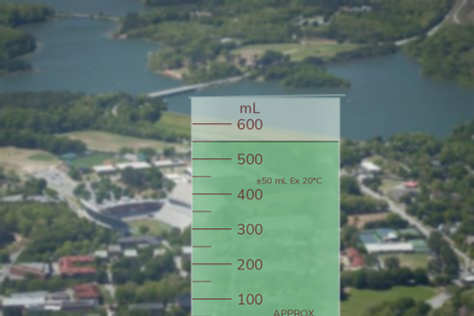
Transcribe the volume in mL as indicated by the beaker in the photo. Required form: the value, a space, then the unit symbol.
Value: 550 mL
